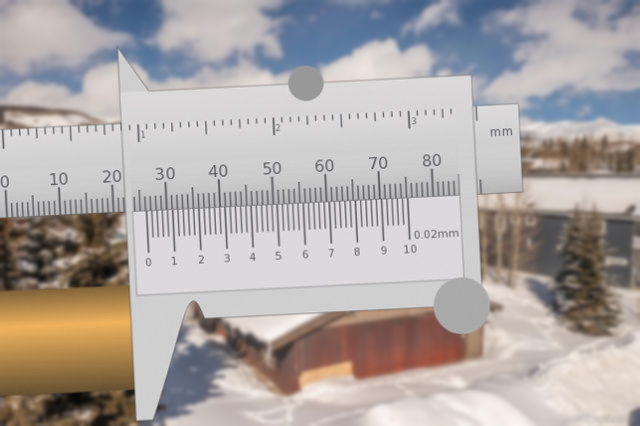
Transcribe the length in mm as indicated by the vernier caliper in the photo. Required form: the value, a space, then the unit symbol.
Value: 26.2 mm
